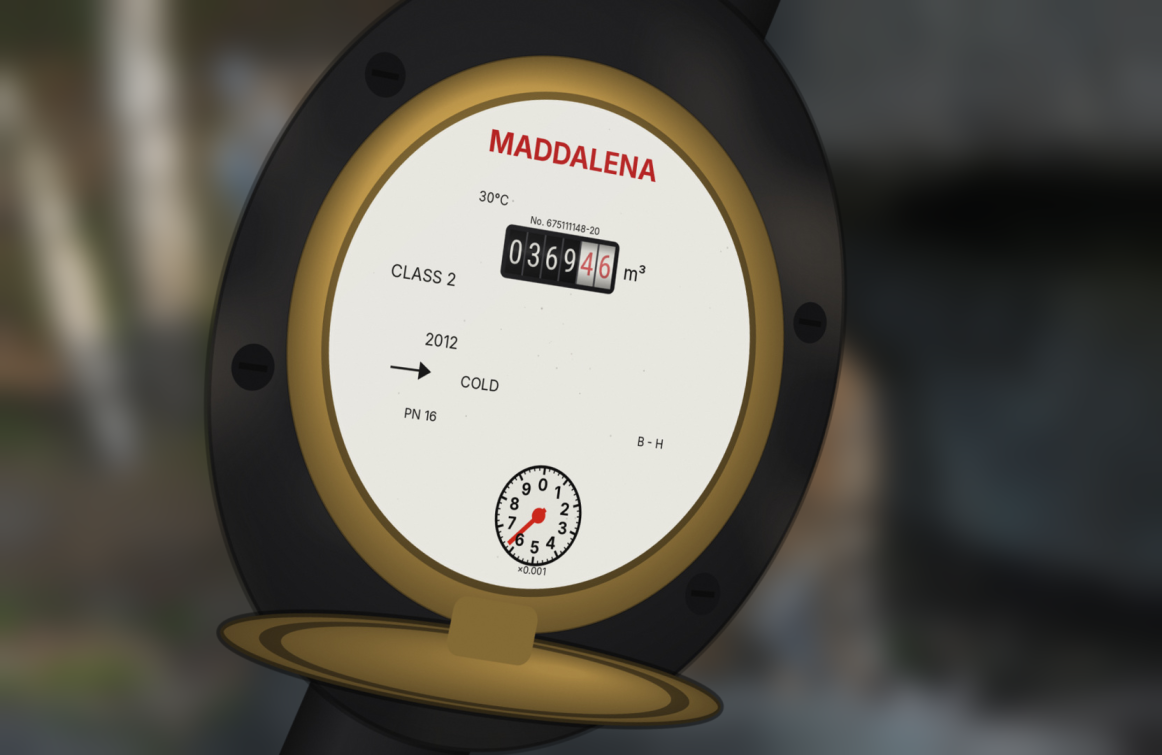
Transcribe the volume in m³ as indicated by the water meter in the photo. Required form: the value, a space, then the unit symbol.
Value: 369.466 m³
